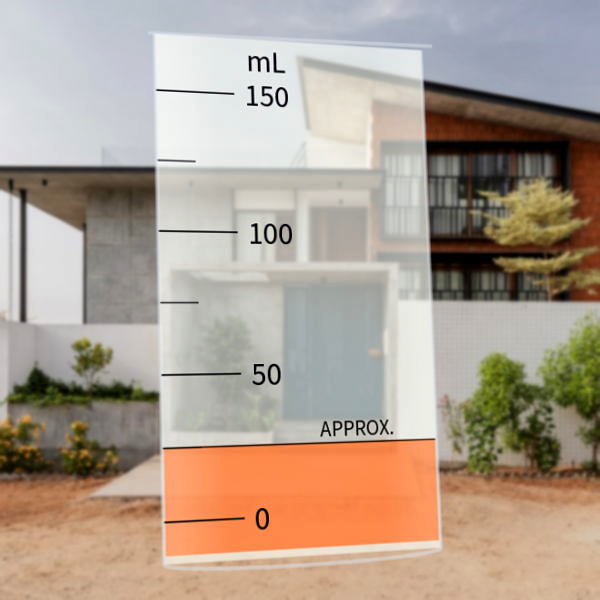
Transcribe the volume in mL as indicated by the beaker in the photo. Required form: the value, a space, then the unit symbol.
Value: 25 mL
